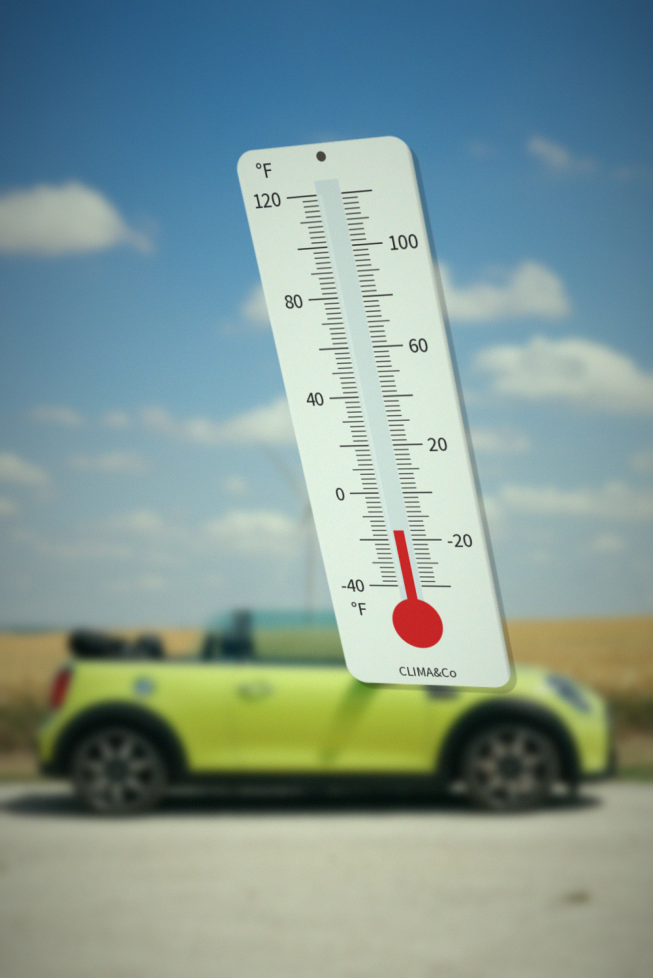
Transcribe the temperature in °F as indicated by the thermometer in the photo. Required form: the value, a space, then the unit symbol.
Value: -16 °F
